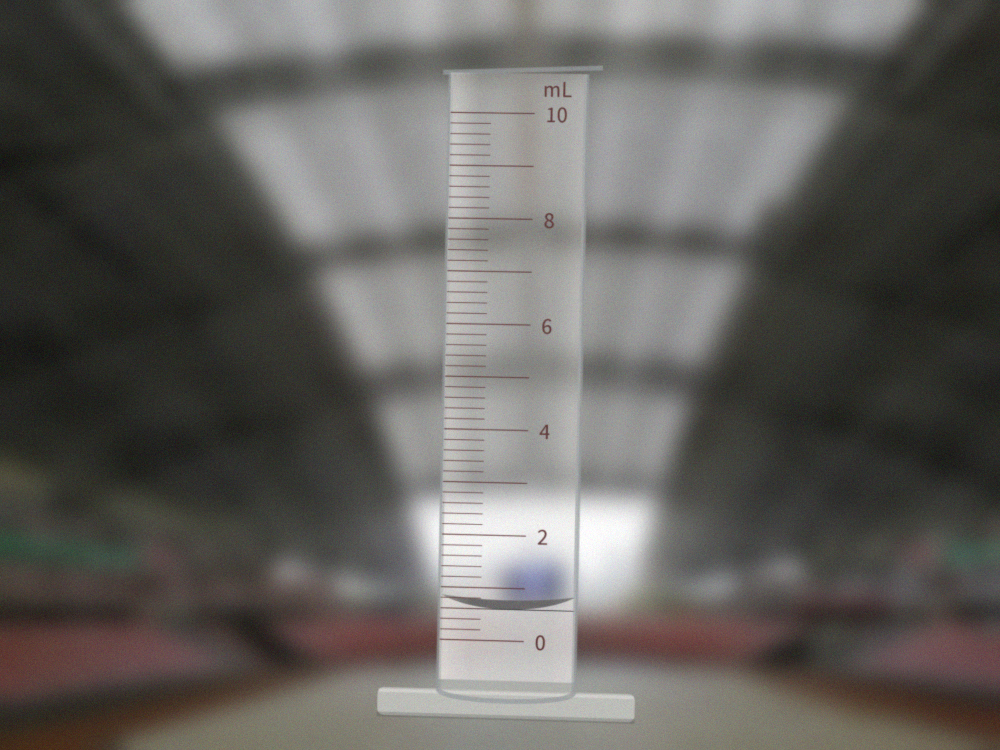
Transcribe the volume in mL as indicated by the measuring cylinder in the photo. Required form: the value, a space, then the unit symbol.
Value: 0.6 mL
